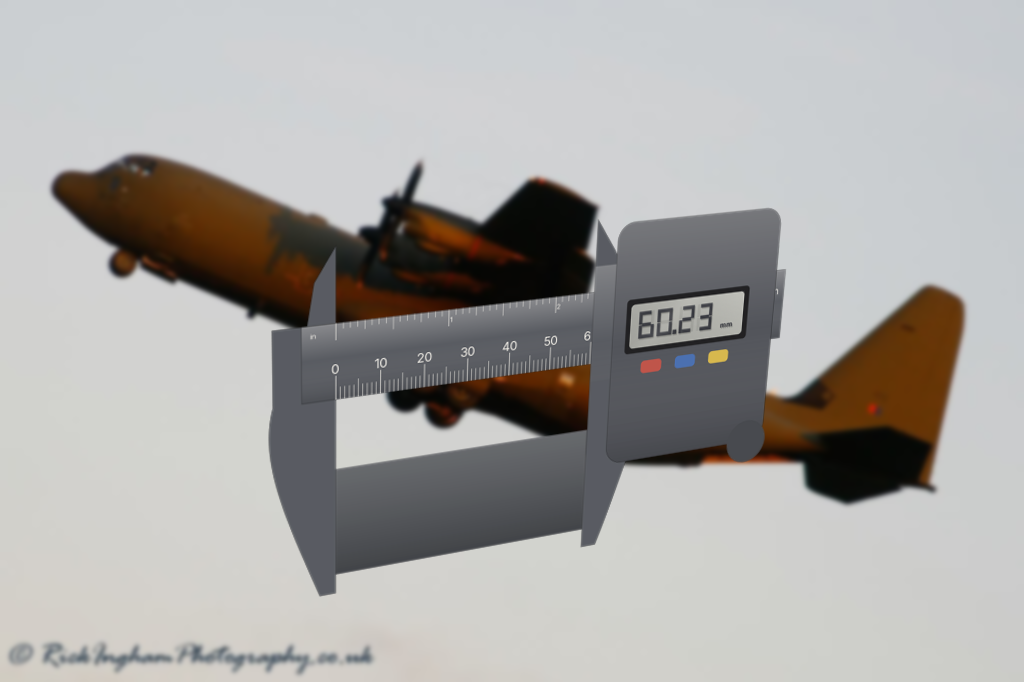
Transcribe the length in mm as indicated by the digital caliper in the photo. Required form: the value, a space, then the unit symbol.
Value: 60.23 mm
